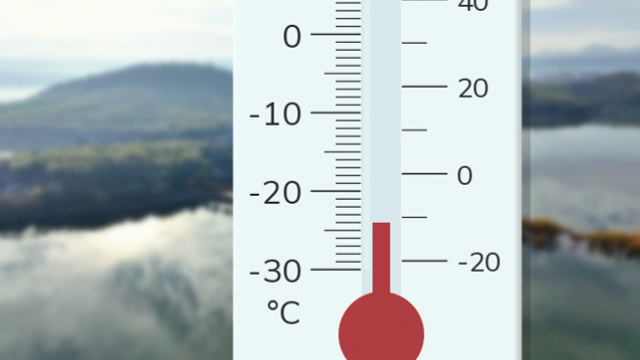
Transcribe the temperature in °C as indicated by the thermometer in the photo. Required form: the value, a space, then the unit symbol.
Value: -24 °C
